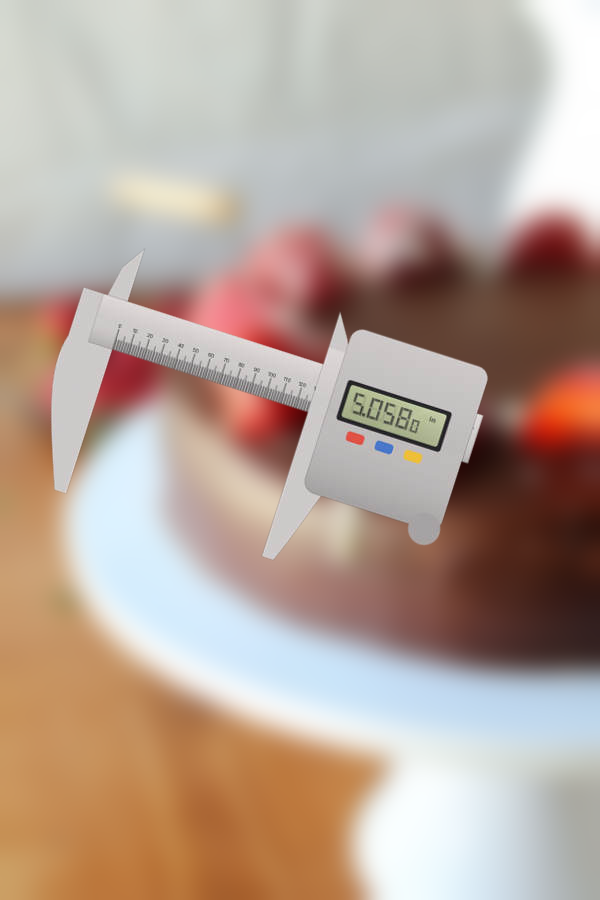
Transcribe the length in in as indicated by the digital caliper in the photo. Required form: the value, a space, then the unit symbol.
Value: 5.0580 in
